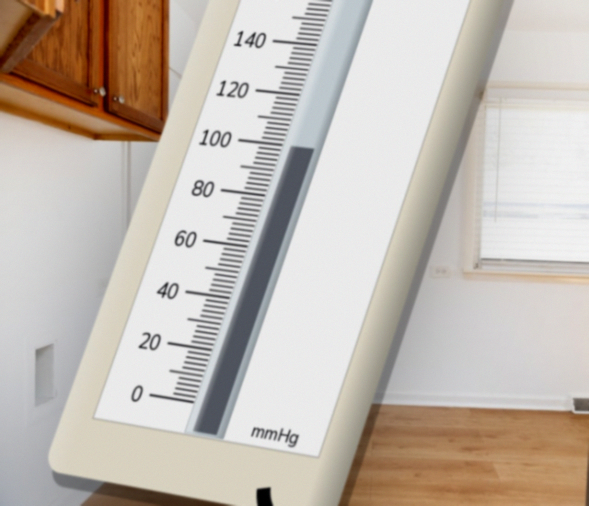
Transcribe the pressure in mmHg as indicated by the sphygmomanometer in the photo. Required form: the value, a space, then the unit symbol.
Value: 100 mmHg
